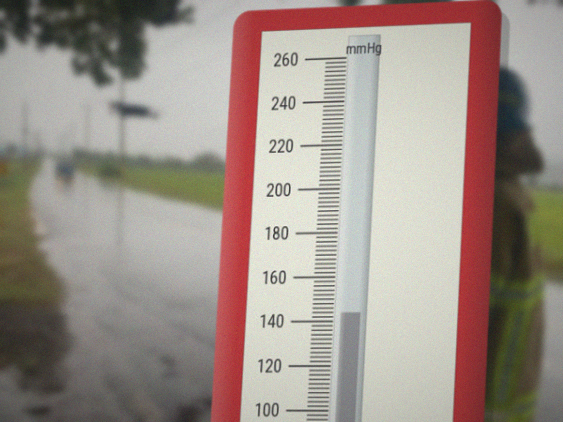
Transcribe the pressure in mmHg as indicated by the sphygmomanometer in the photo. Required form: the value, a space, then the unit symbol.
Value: 144 mmHg
